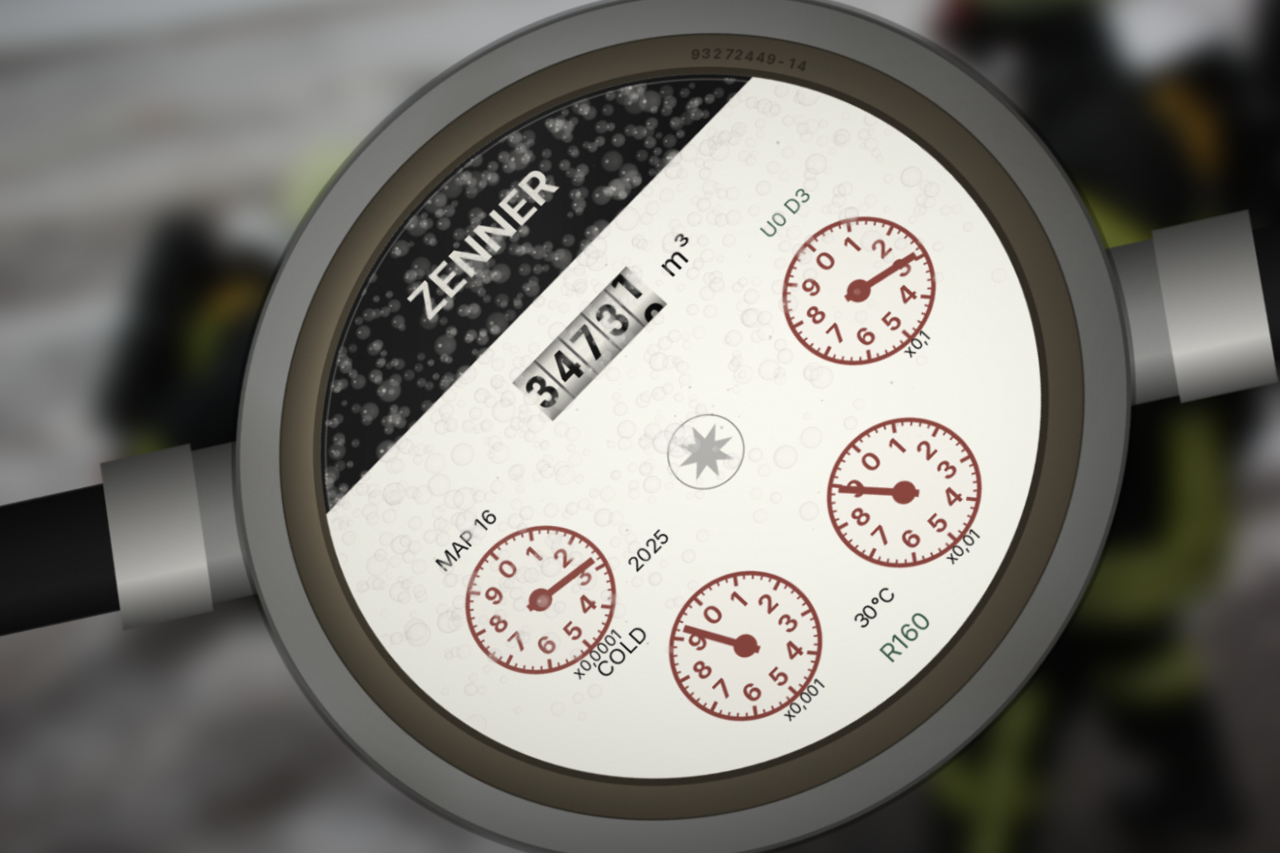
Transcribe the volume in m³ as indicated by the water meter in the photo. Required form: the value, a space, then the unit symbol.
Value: 34731.2892 m³
